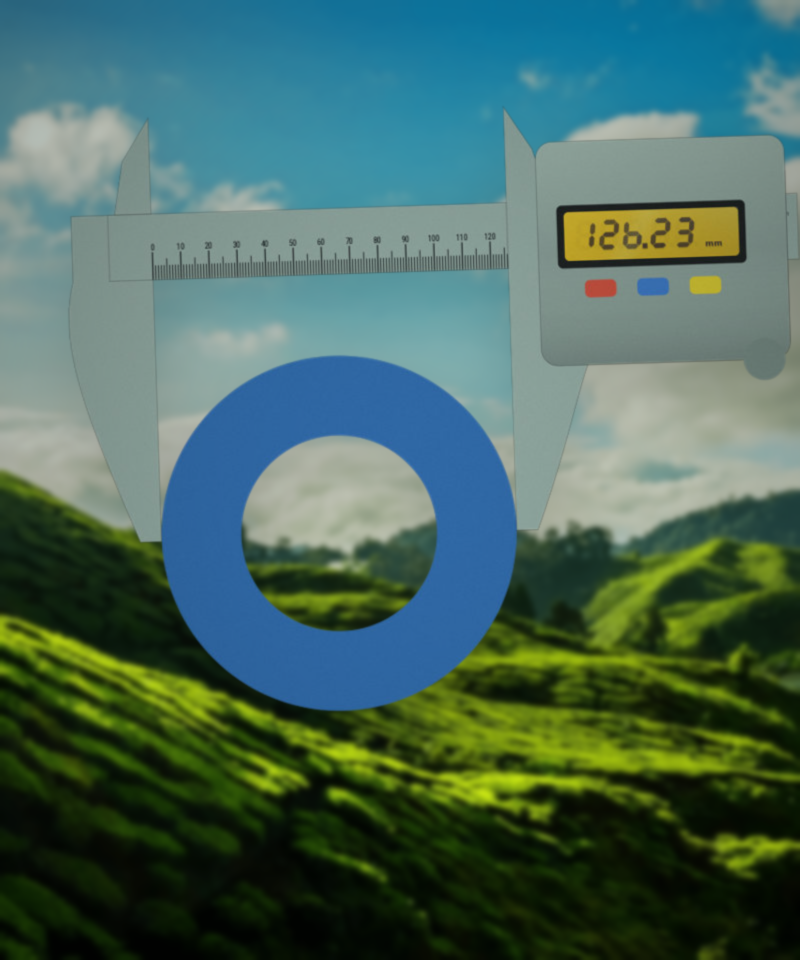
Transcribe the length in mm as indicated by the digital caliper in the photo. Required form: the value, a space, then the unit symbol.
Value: 126.23 mm
